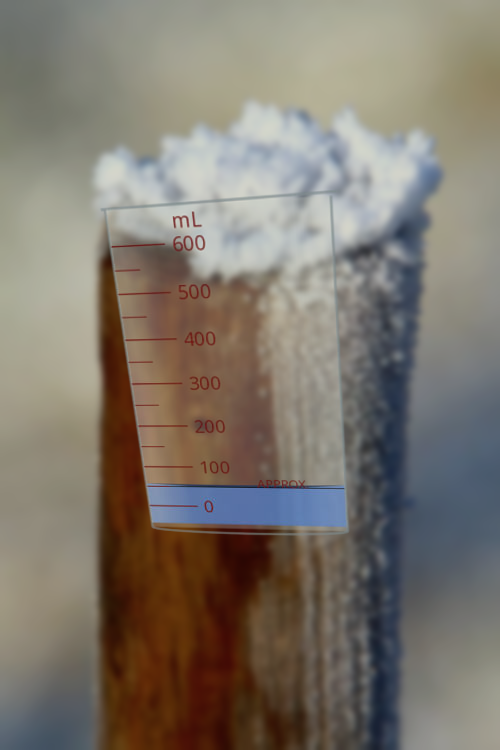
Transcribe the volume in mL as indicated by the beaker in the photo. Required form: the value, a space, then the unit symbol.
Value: 50 mL
